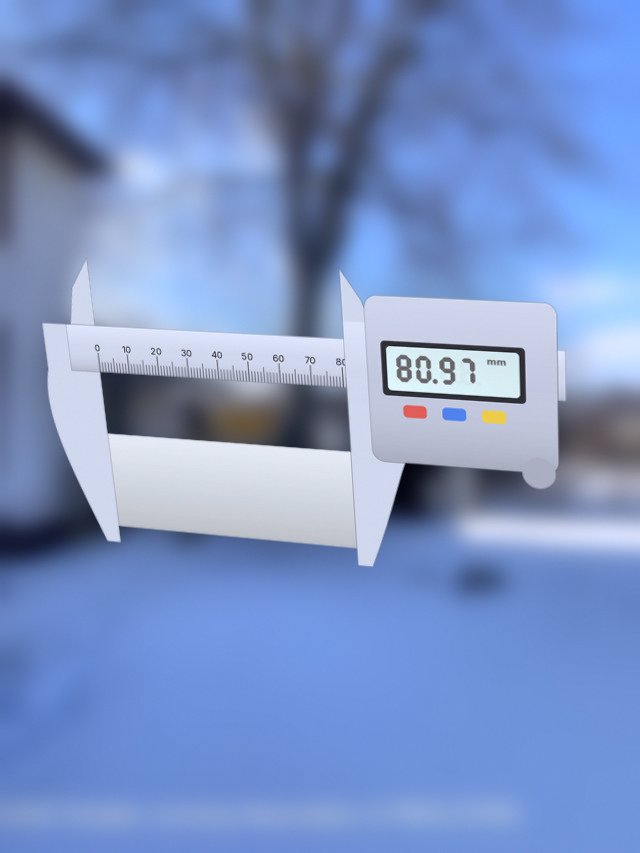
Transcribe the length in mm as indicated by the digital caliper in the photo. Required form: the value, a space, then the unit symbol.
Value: 80.97 mm
